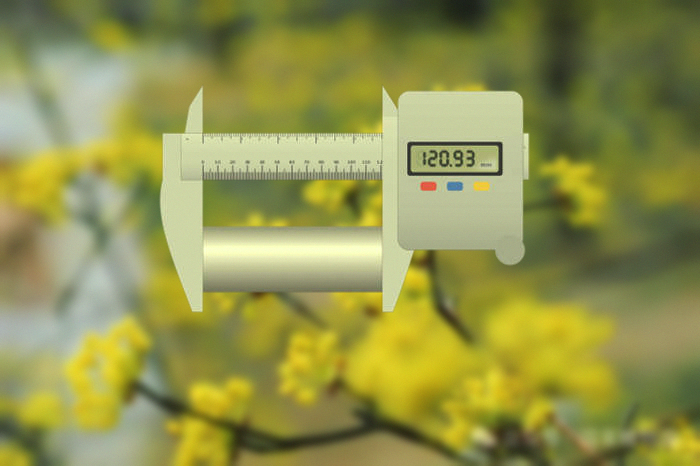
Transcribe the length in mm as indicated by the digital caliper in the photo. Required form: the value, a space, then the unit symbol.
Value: 120.93 mm
